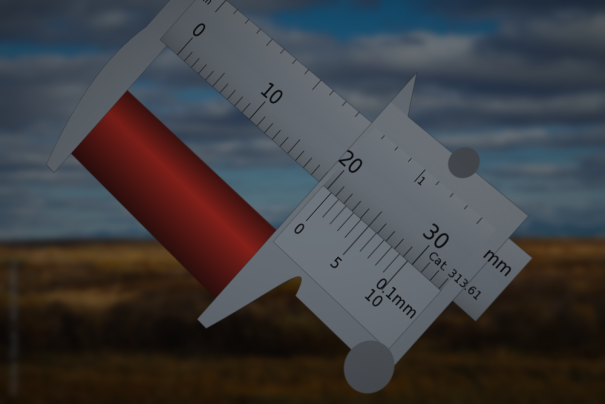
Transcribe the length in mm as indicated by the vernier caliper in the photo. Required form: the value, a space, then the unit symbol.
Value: 20.5 mm
